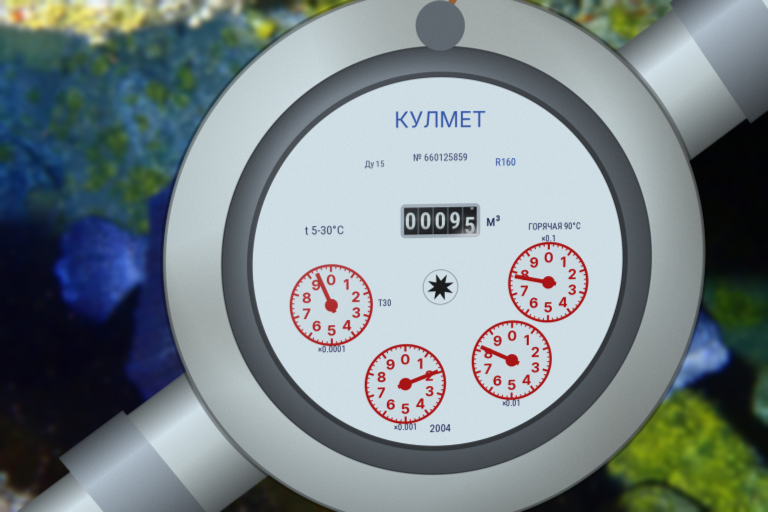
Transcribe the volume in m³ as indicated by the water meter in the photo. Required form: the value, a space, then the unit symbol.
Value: 94.7819 m³
